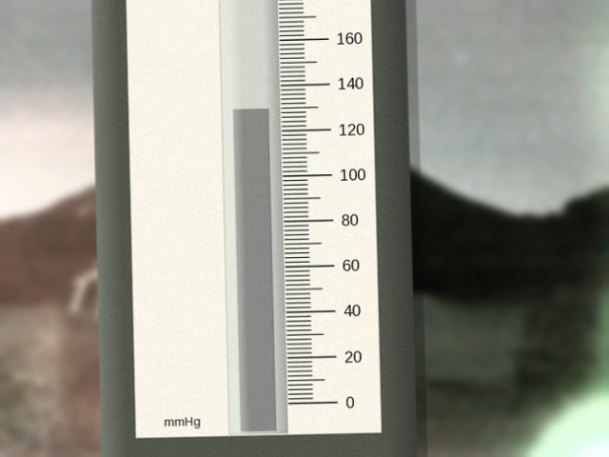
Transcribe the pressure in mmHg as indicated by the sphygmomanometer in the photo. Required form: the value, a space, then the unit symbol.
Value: 130 mmHg
